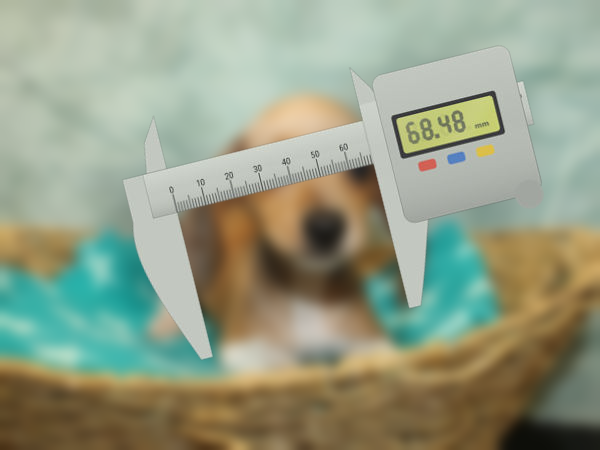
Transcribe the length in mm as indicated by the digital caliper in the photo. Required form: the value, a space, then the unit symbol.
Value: 68.48 mm
